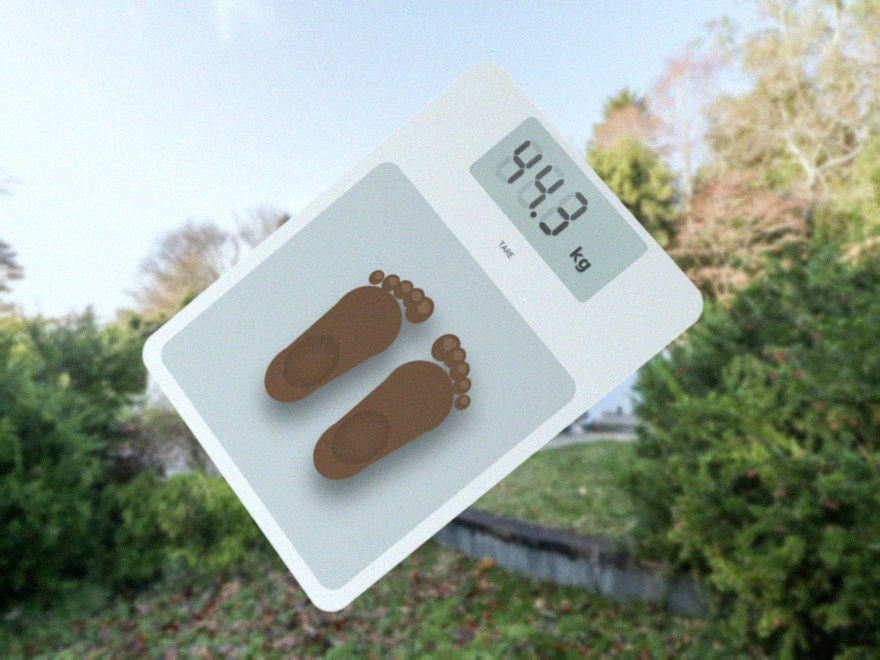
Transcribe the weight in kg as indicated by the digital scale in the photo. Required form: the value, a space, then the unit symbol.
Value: 44.3 kg
